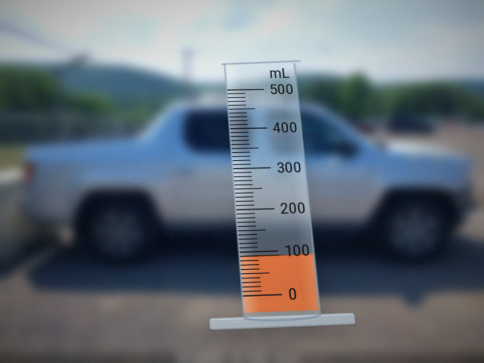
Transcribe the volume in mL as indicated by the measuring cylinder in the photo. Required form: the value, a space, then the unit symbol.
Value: 90 mL
